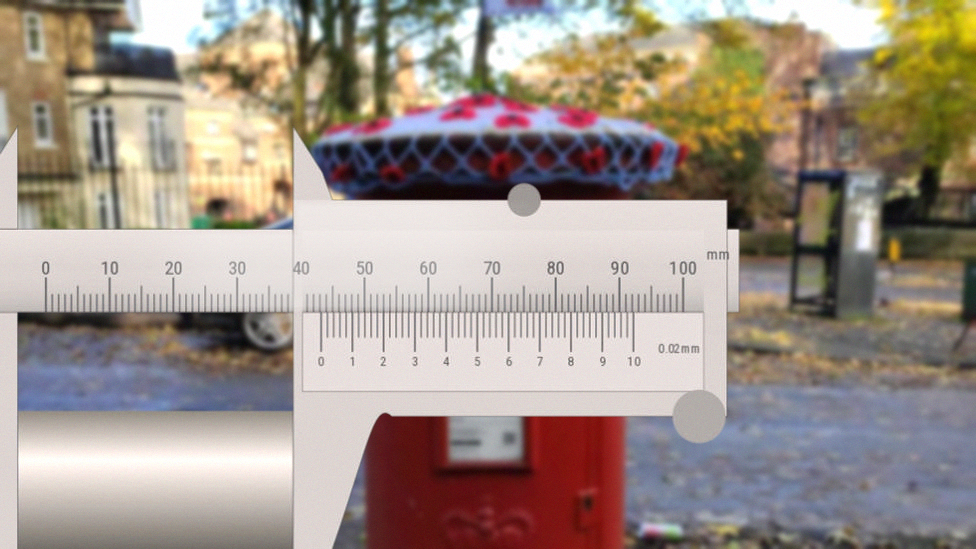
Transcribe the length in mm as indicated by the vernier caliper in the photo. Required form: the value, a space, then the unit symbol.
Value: 43.2 mm
